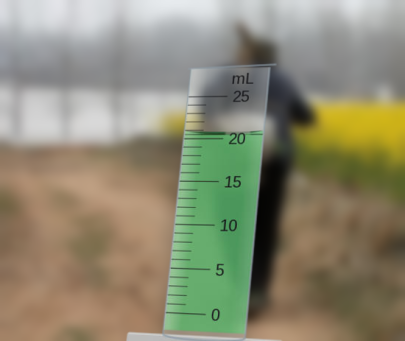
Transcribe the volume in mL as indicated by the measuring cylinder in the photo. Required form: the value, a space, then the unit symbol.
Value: 20.5 mL
